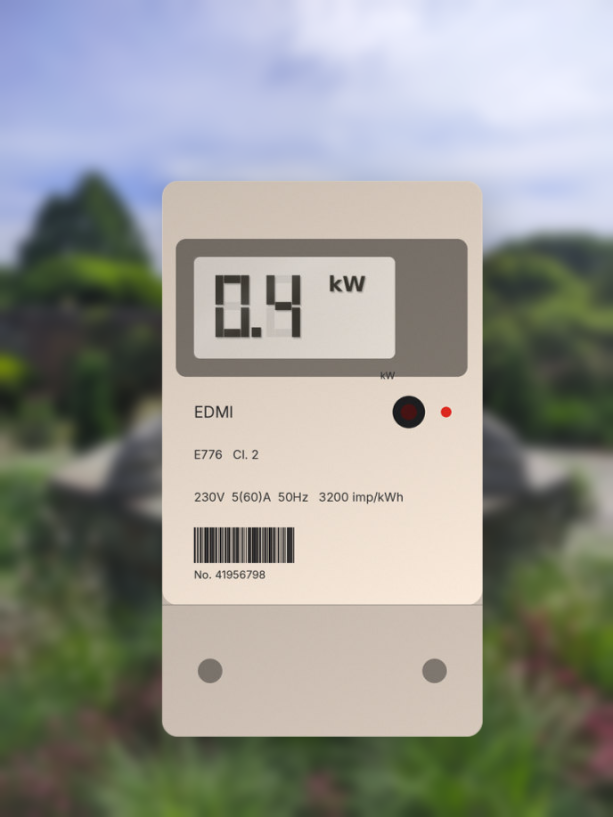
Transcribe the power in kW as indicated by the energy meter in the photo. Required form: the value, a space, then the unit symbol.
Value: 0.4 kW
